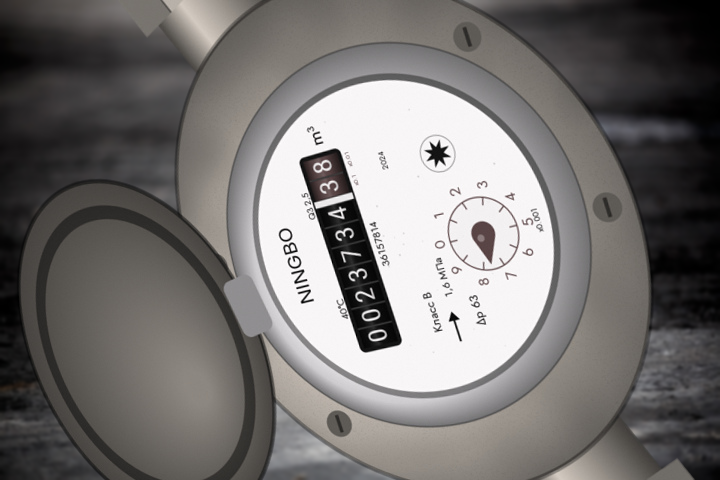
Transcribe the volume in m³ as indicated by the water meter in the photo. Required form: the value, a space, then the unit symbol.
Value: 23734.387 m³
